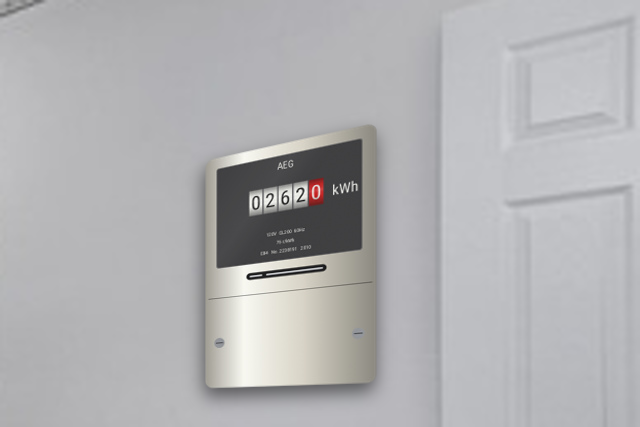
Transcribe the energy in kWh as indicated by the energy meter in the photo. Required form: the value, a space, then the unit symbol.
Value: 262.0 kWh
